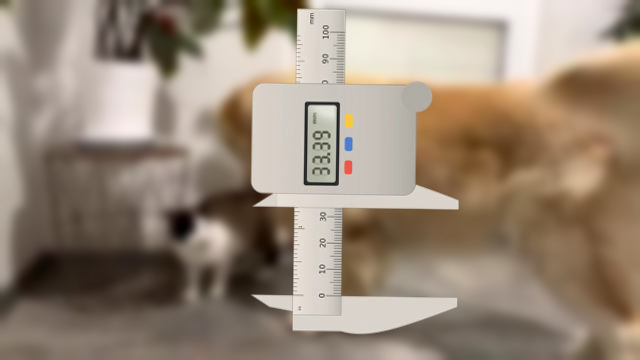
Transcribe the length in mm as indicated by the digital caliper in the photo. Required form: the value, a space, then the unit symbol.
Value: 33.39 mm
